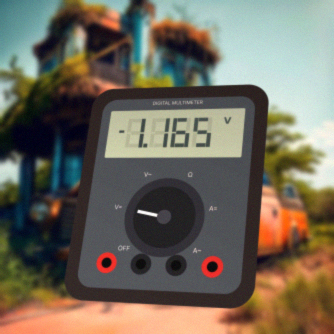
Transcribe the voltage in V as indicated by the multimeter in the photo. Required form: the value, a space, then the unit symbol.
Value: -1.165 V
